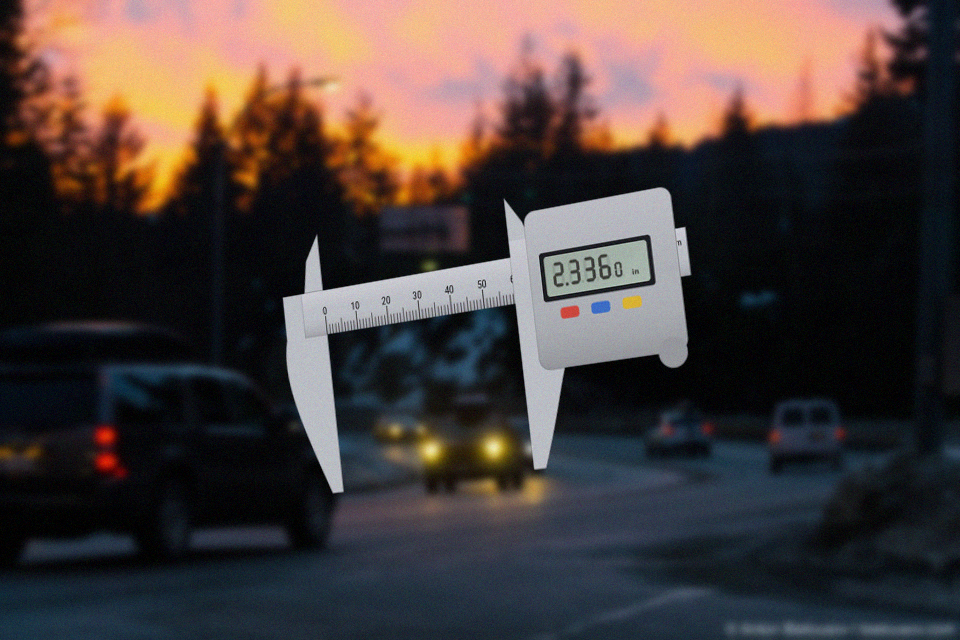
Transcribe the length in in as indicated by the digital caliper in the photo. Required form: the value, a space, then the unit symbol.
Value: 2.3360 in
